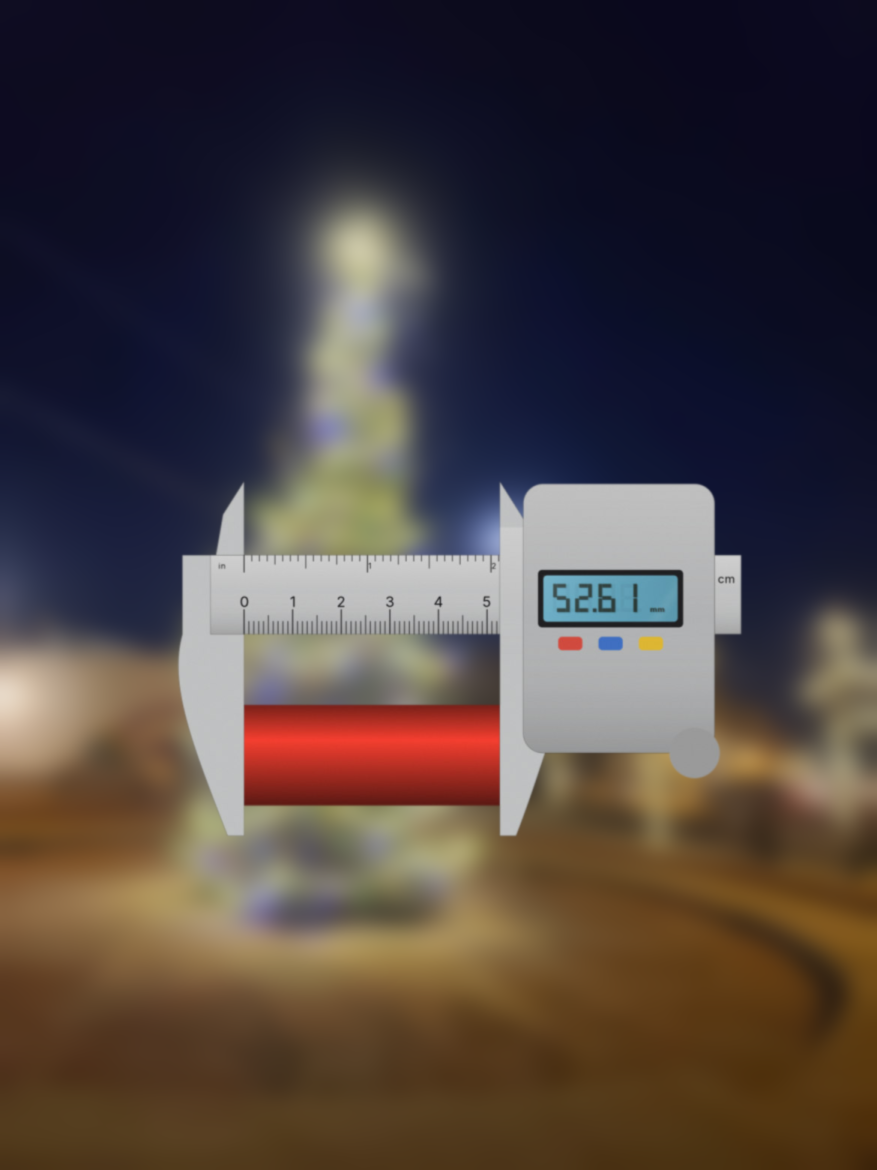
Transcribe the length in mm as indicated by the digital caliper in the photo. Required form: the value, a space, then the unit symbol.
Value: 52.61 mm
